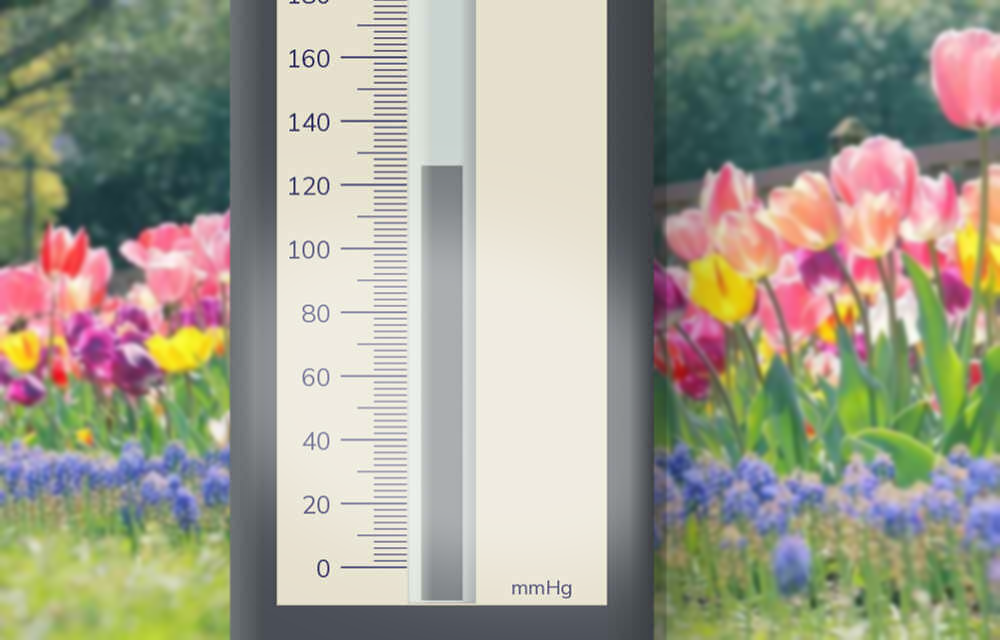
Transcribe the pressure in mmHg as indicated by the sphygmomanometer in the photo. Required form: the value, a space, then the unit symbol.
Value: 126 mmHg
